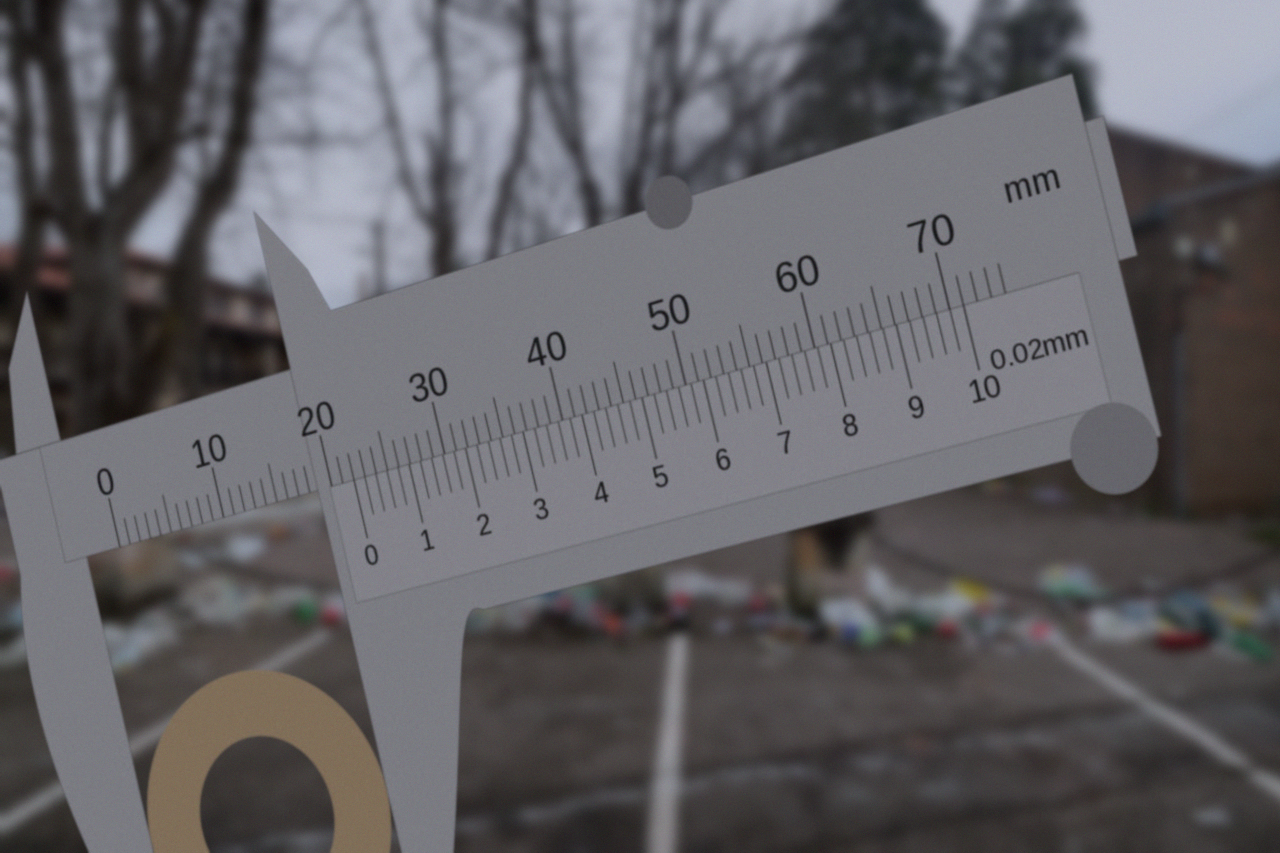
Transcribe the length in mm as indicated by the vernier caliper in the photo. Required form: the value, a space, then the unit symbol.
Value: 22.0 mm
